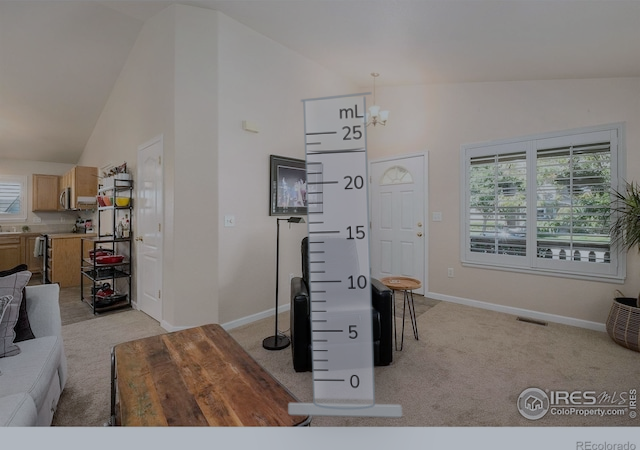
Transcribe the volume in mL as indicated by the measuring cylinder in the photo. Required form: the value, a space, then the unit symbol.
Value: 23 mL
